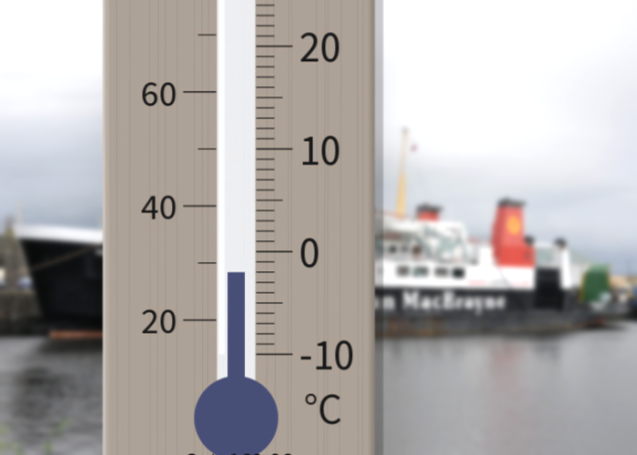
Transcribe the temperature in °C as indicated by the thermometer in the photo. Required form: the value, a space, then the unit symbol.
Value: -2 °C
